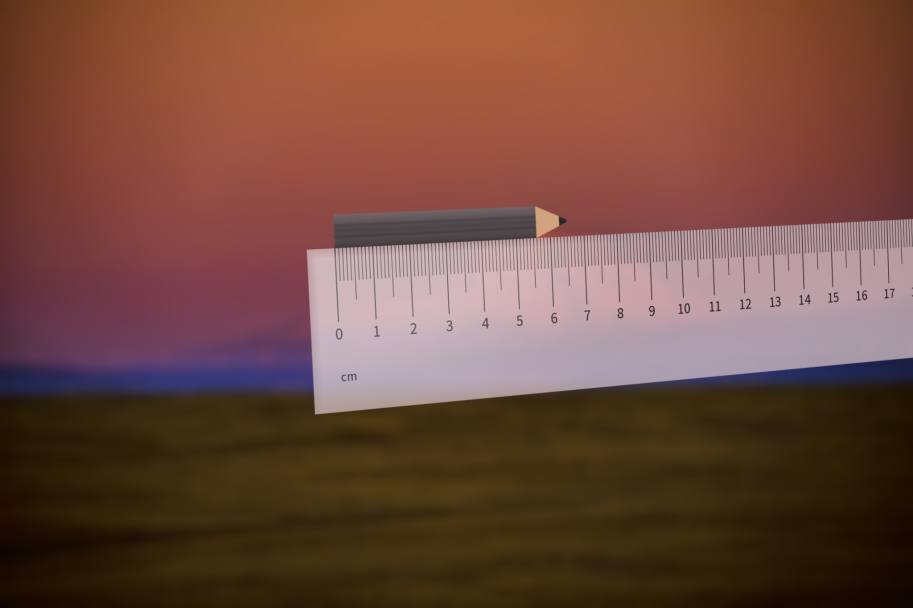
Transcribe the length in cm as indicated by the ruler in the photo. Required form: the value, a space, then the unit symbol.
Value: 6.5 cm
